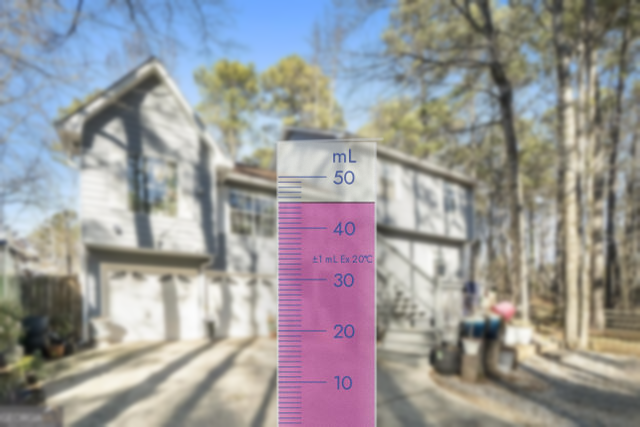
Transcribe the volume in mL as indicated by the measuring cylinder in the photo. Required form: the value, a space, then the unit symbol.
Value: 45 mL
